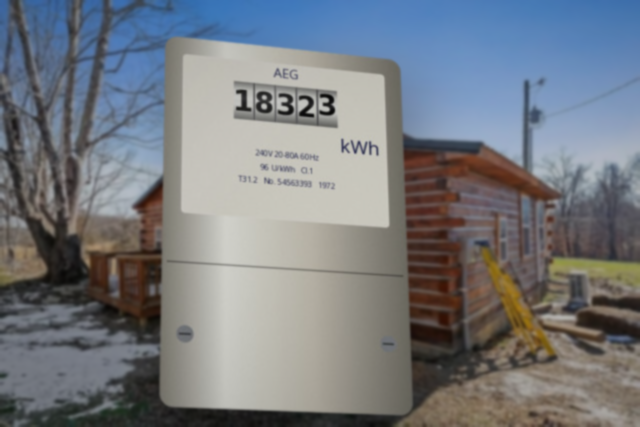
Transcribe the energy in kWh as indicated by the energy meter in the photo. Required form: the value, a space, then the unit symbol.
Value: 18323 kWh
